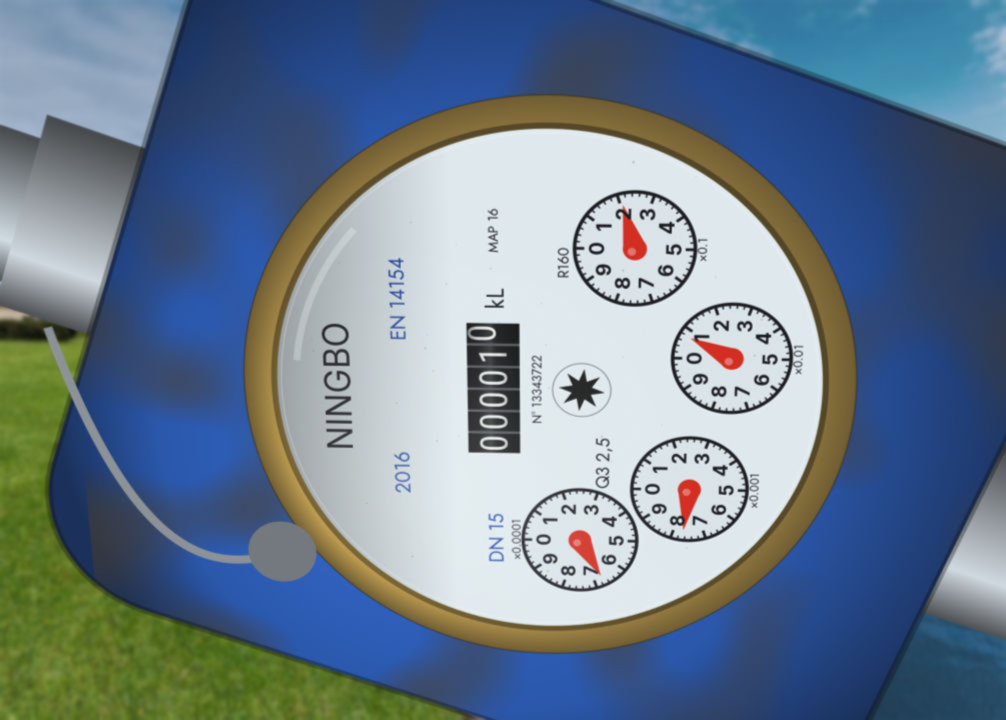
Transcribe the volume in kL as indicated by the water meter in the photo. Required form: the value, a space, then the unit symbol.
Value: 10.2076 kL
